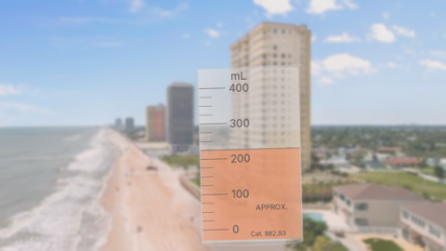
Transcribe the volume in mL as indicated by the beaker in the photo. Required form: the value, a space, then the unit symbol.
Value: 225 mL
